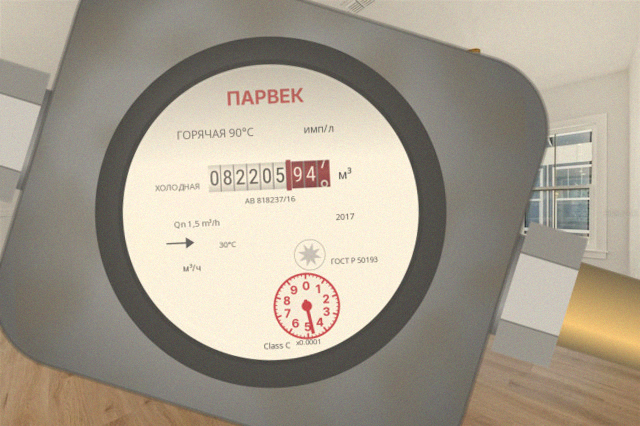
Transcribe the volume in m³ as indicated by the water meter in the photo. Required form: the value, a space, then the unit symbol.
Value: 82205.9474 m³
